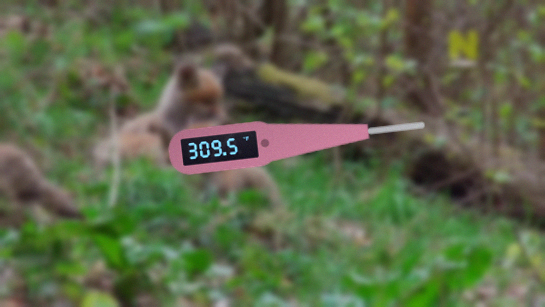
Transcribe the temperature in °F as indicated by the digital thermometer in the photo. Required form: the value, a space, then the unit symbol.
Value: 309.5 °F
